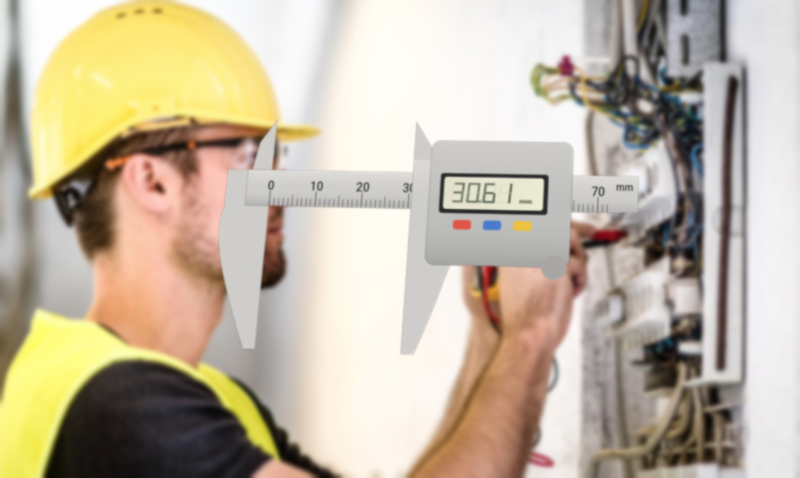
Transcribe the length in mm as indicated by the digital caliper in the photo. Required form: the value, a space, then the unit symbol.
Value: 30.61 mm
